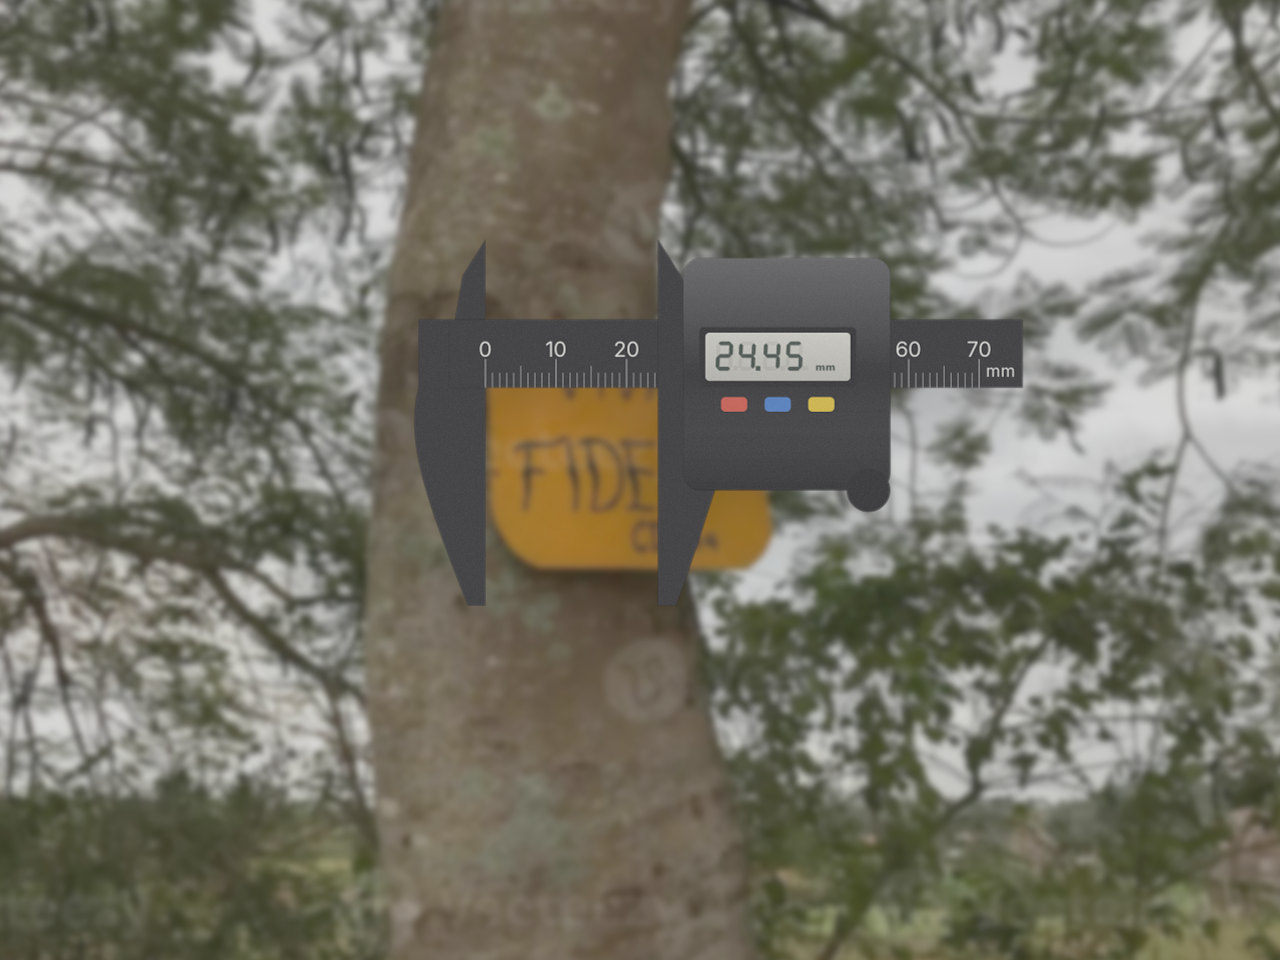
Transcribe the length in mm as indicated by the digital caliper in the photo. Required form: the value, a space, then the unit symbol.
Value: 24.45 mm
